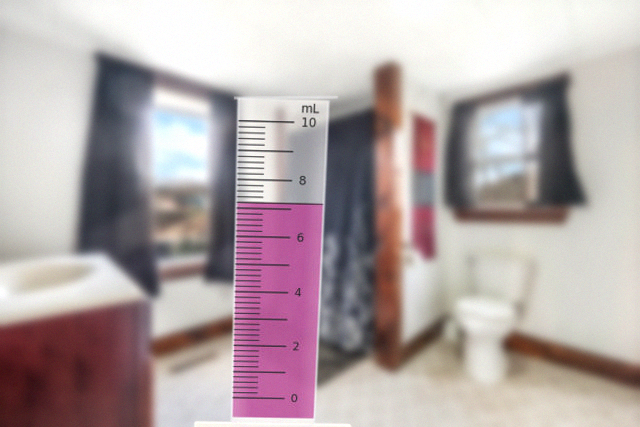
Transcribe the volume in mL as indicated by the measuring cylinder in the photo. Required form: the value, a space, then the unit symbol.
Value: 7.2 mL
